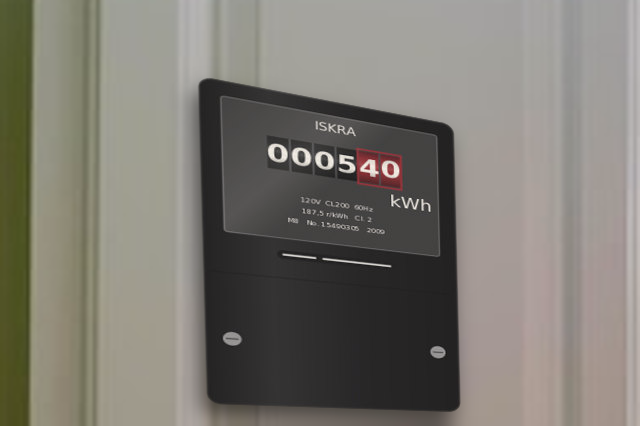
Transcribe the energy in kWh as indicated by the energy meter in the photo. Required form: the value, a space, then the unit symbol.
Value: 5.40 kWh
